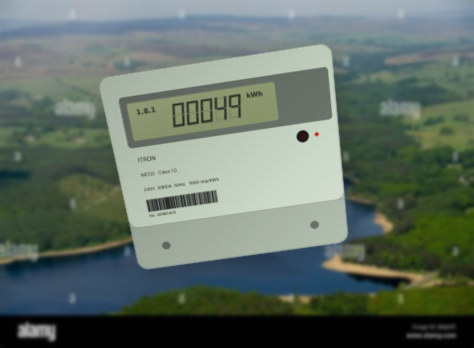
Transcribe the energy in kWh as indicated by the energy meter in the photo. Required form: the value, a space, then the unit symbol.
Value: 49 kWh
